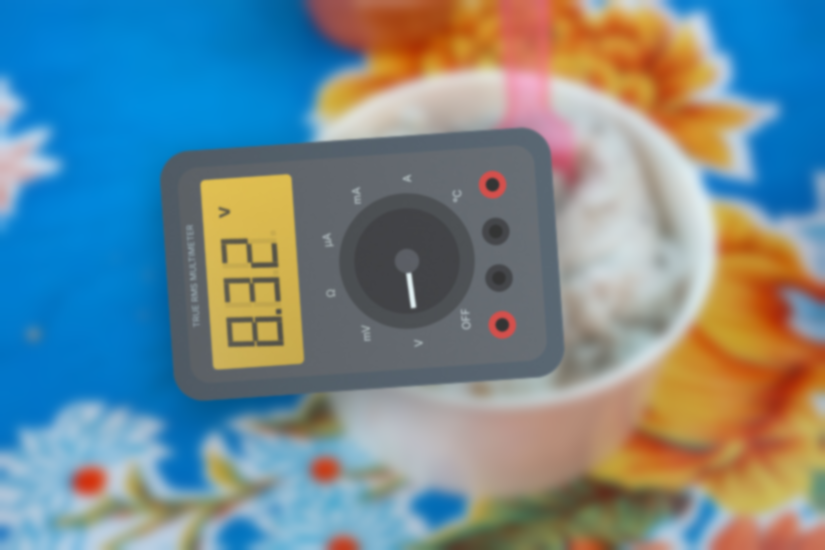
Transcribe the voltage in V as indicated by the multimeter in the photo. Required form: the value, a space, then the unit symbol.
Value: 8.32 V
